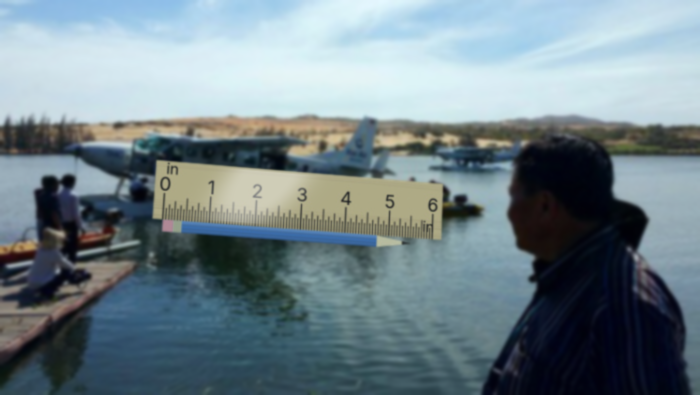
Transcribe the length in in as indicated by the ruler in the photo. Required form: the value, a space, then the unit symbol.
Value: 5.5 in
